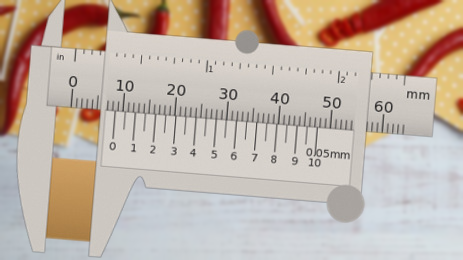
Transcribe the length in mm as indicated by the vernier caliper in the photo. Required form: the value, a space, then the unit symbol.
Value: 8.5 mm
